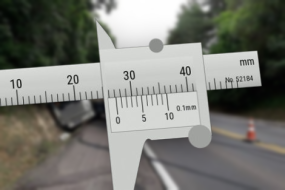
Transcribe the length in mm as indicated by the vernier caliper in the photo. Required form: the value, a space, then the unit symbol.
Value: 27.2 mm
